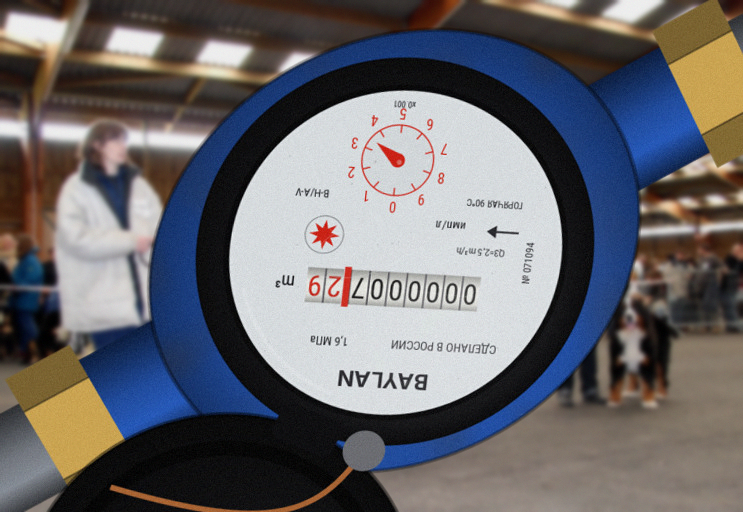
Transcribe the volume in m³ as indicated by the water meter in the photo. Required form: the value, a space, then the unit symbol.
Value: 7.293 m³
